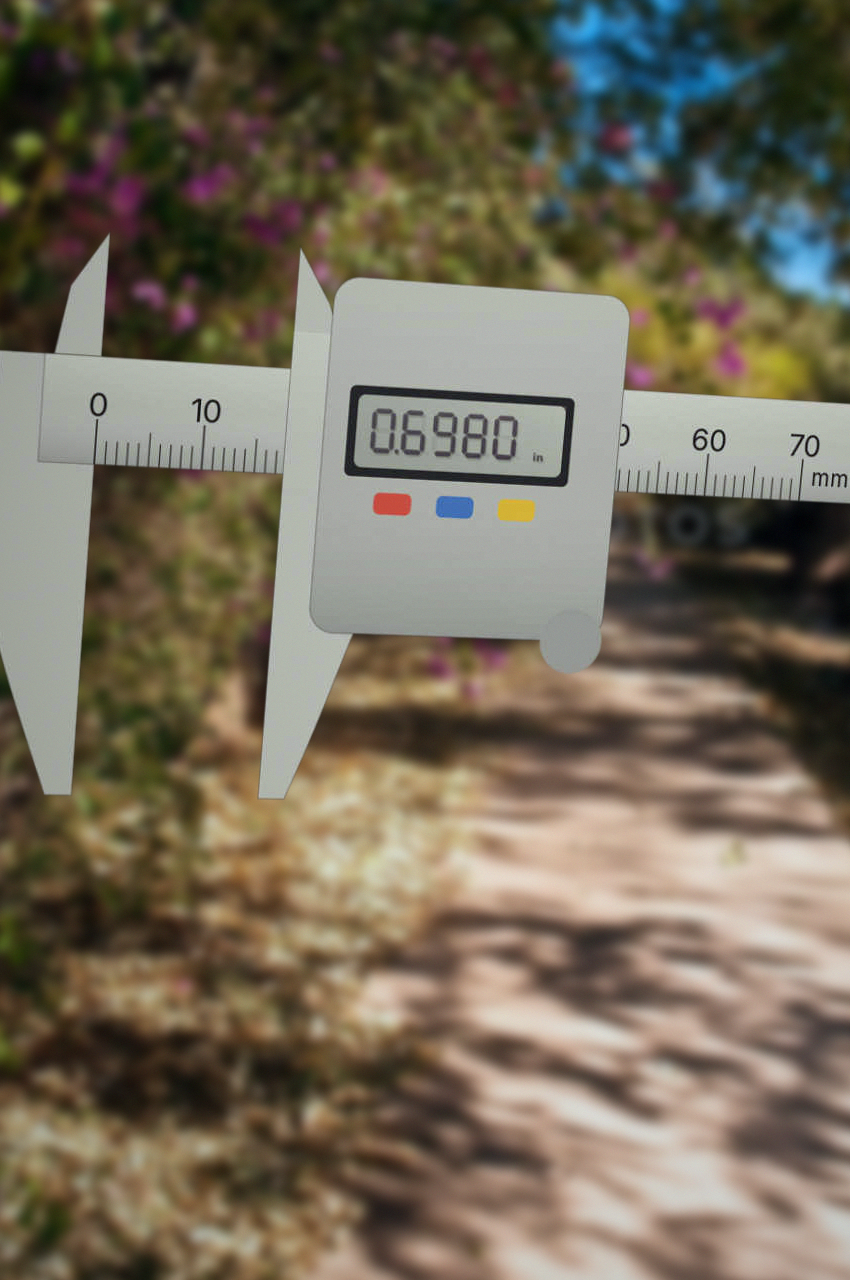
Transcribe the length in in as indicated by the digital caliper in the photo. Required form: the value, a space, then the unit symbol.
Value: 0.6980 in
